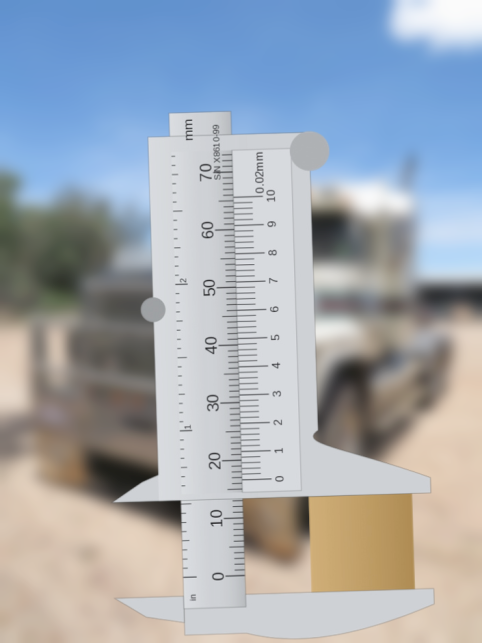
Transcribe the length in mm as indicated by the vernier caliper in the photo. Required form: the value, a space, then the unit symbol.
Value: 16.6 mm
